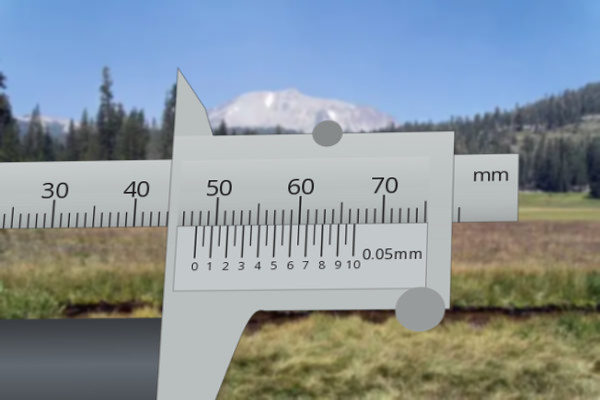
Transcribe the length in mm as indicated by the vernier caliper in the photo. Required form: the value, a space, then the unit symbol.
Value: 47.6 mm
